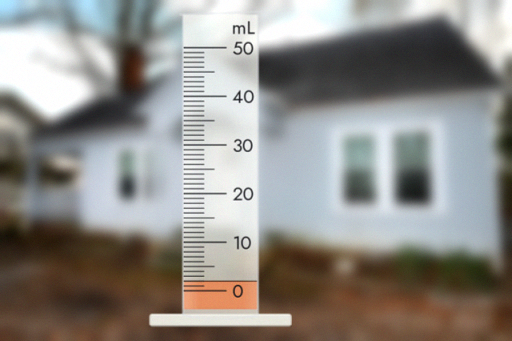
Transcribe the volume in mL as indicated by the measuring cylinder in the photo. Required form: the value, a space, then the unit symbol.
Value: 2 mL
